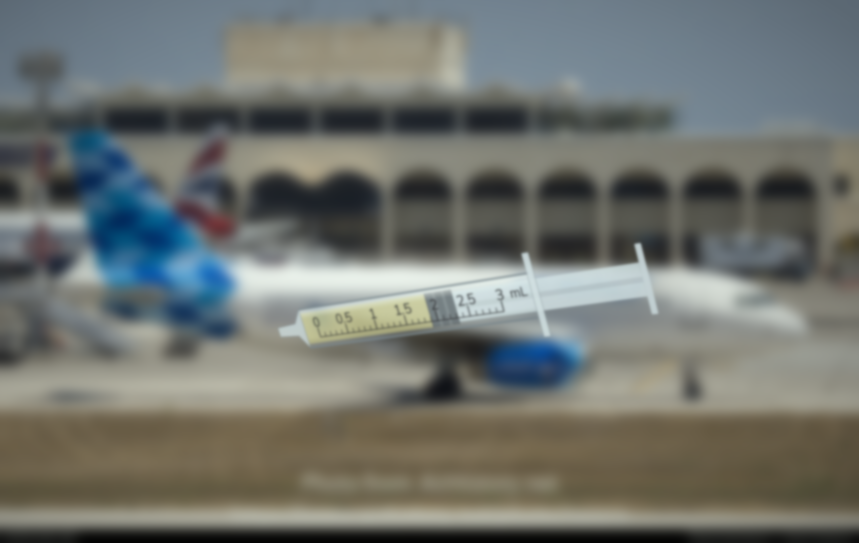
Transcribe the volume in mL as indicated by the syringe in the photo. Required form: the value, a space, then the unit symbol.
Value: 1.9 mL
